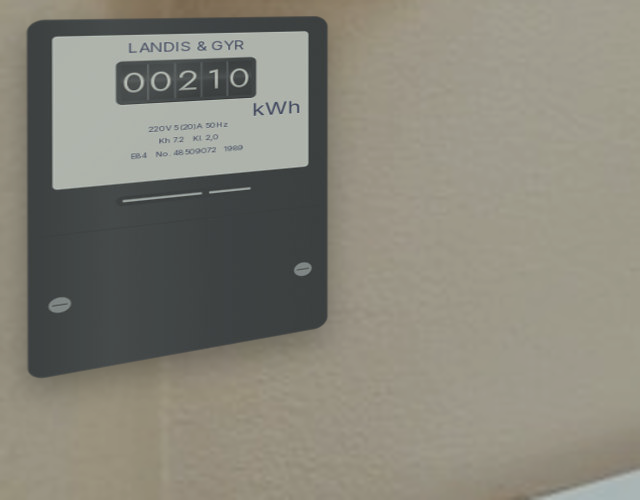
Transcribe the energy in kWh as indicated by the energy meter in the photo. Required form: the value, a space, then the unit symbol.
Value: 210 kWh
